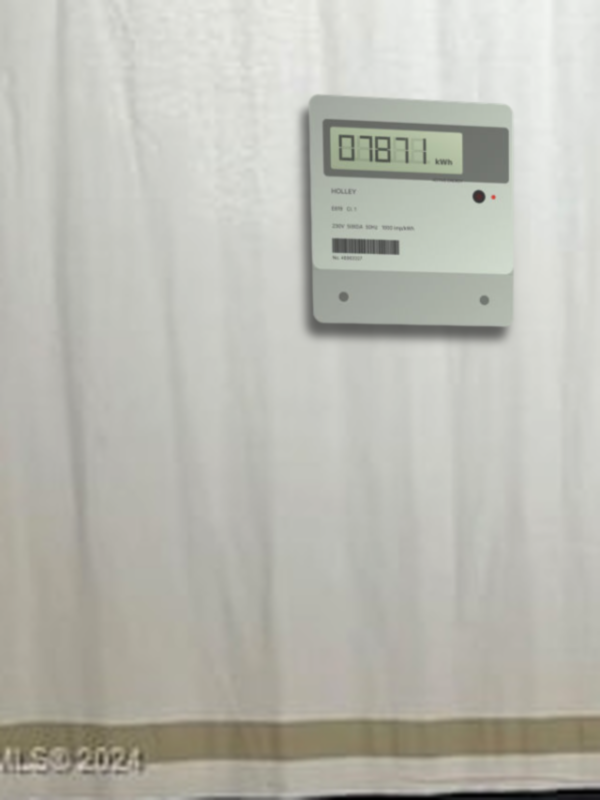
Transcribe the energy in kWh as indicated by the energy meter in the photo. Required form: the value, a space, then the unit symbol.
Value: 7871 kWh
